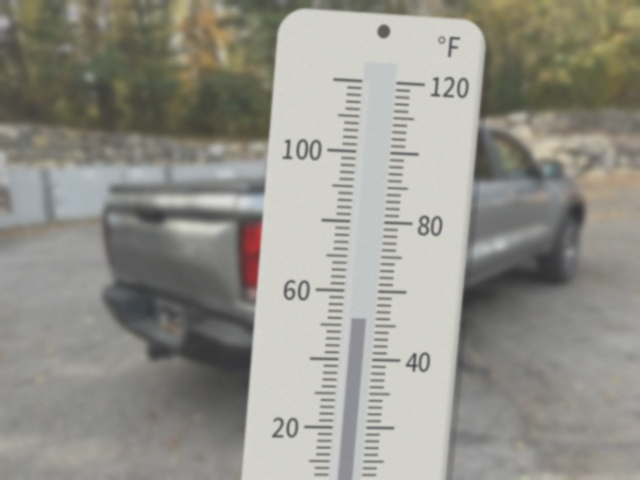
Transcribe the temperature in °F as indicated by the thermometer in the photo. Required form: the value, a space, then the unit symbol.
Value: 52 °F
